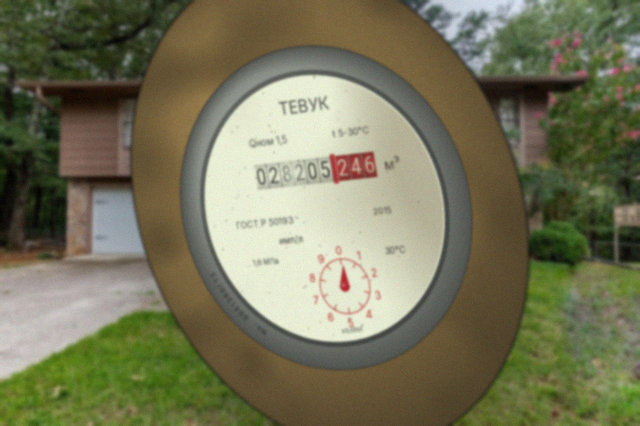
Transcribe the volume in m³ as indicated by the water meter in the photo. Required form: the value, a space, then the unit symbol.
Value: 28205.2460 m³
